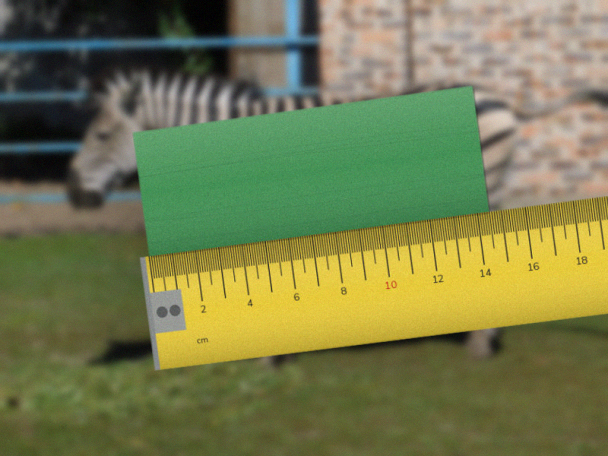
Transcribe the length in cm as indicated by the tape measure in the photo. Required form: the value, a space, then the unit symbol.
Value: 14.5 cm
